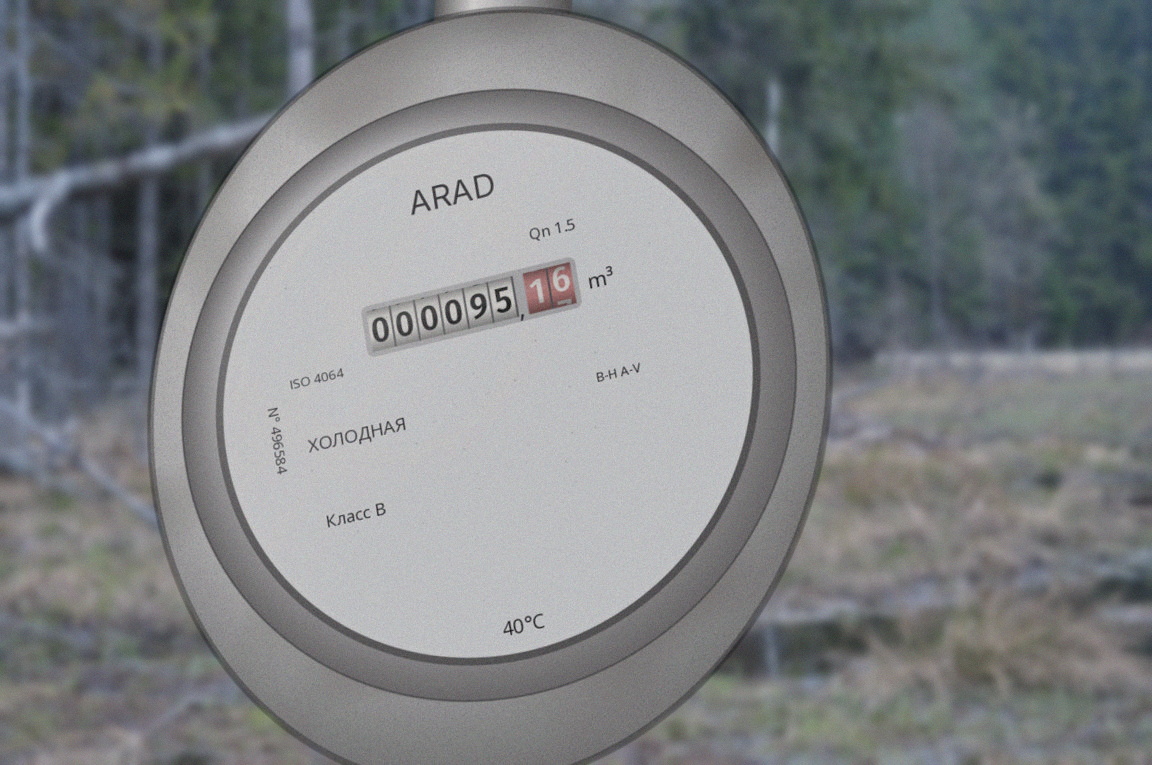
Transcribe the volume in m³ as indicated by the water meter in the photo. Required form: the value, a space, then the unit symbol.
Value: 95.16 m³
